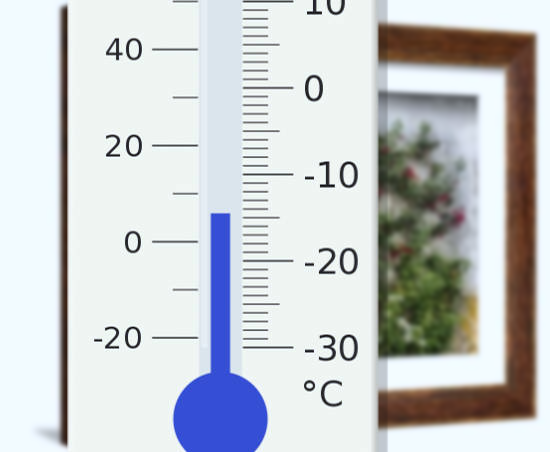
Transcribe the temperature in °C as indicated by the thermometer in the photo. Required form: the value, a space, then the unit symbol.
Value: -14.5 °C
